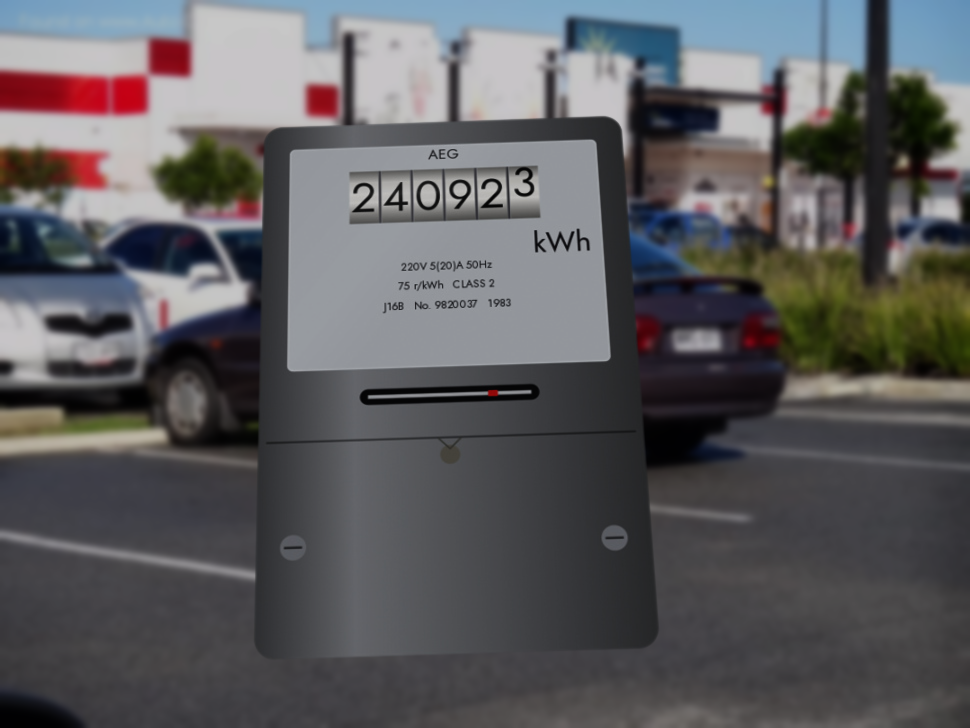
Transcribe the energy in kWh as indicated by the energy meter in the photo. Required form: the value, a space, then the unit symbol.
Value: 240923 kWh
